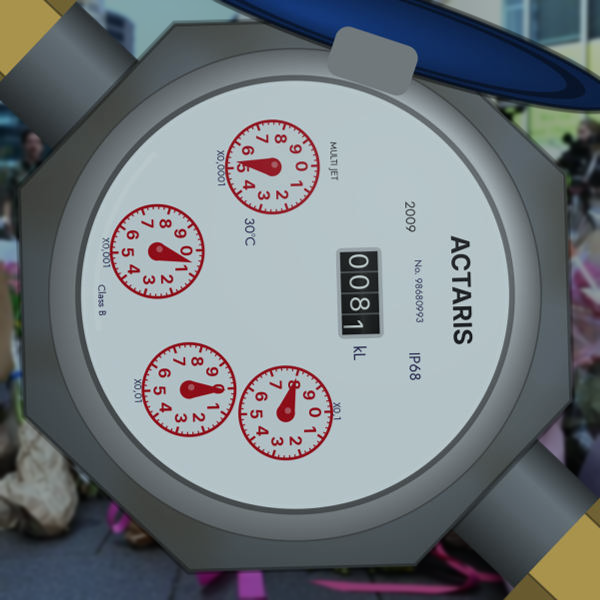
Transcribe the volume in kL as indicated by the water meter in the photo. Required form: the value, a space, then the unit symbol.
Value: 80.8005 kL
